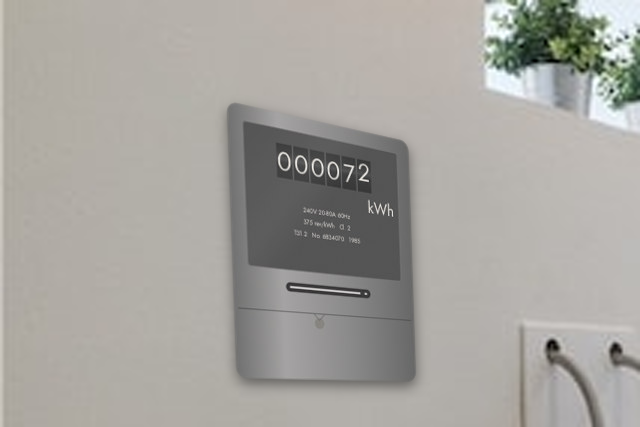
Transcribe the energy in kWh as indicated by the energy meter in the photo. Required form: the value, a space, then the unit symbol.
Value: 72 kWh
